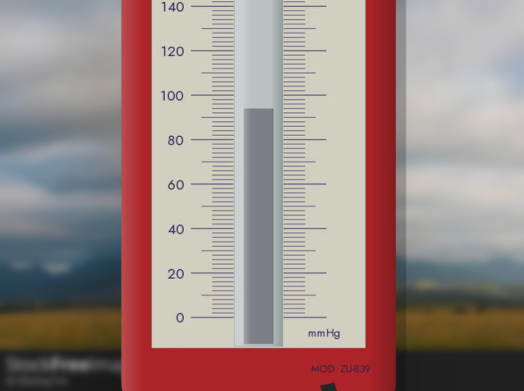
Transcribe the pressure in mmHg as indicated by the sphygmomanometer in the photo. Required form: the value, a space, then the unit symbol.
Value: 94 mmHg
